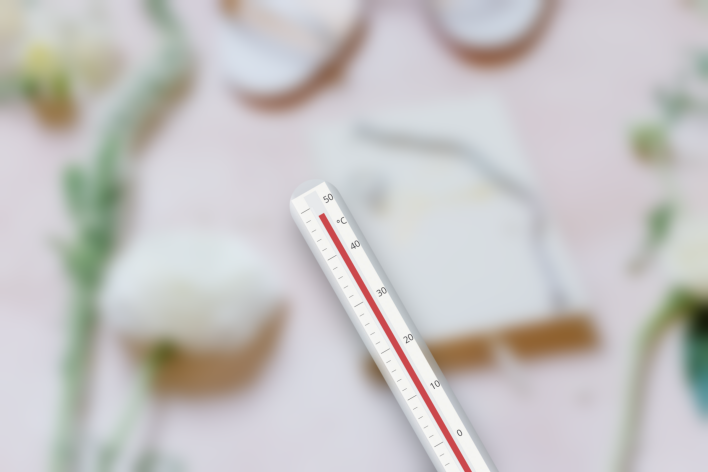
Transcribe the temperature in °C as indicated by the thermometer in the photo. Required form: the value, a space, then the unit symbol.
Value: 48 °C
